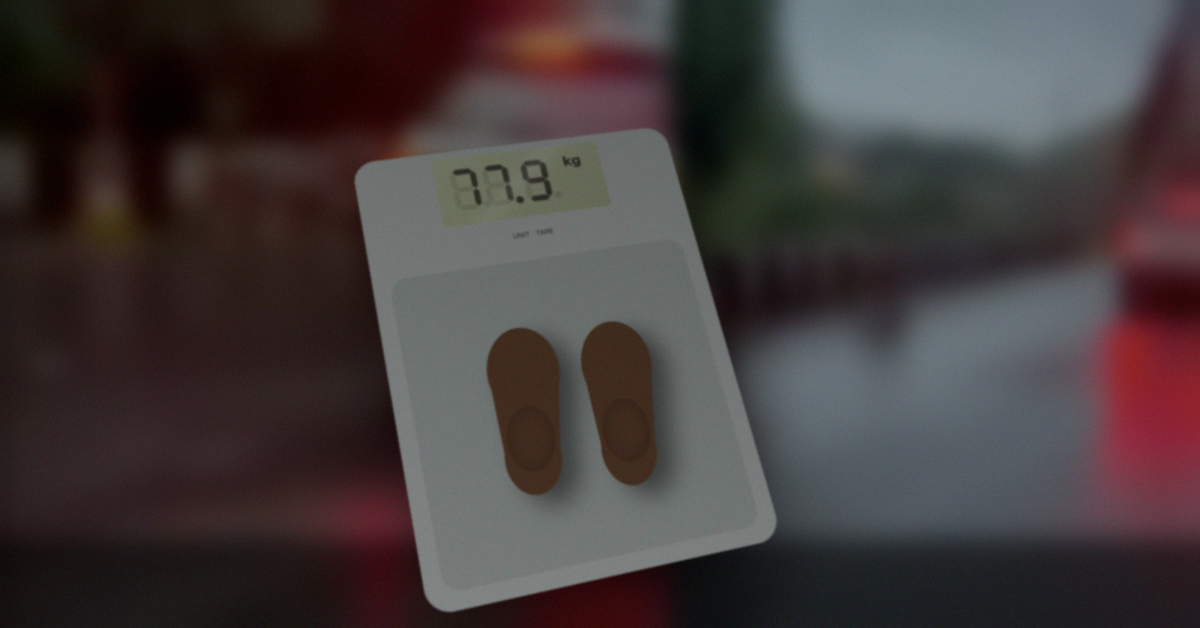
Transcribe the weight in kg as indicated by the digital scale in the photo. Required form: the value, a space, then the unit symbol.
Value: 77.9 kg
